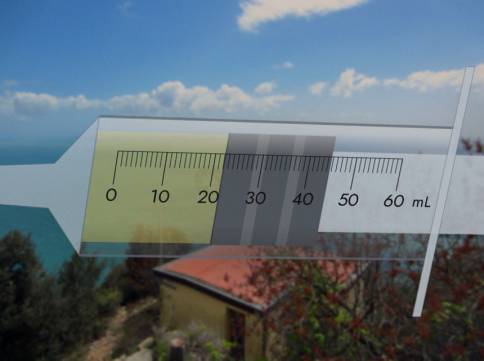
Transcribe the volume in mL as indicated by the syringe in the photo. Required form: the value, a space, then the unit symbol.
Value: 22 mL
